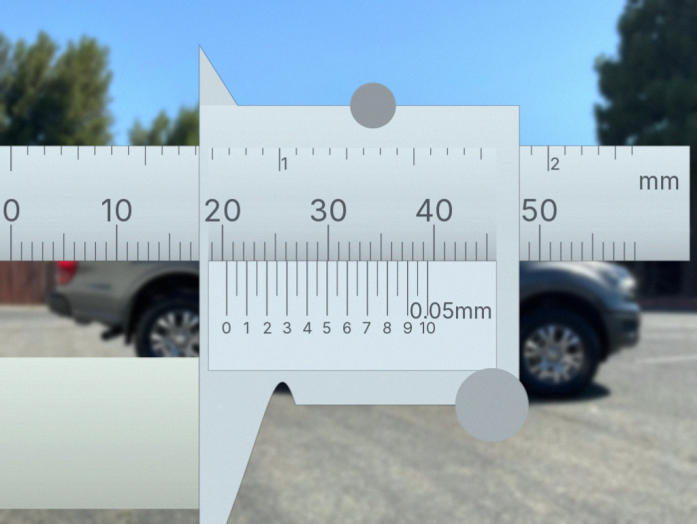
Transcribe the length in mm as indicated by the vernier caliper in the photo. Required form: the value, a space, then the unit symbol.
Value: 20.4 mm
